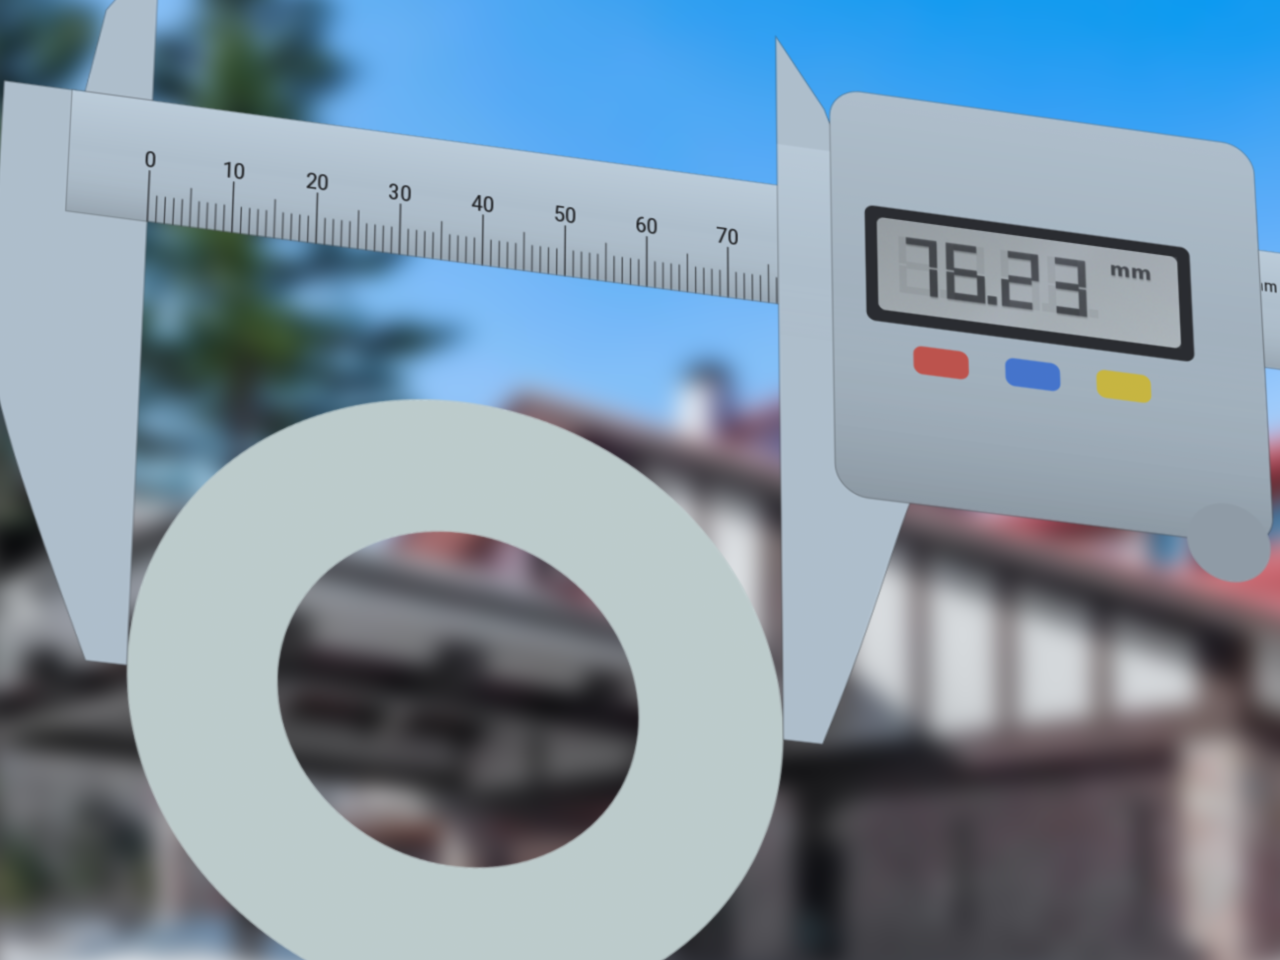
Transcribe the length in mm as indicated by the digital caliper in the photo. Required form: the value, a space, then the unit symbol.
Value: 76.23 mm
